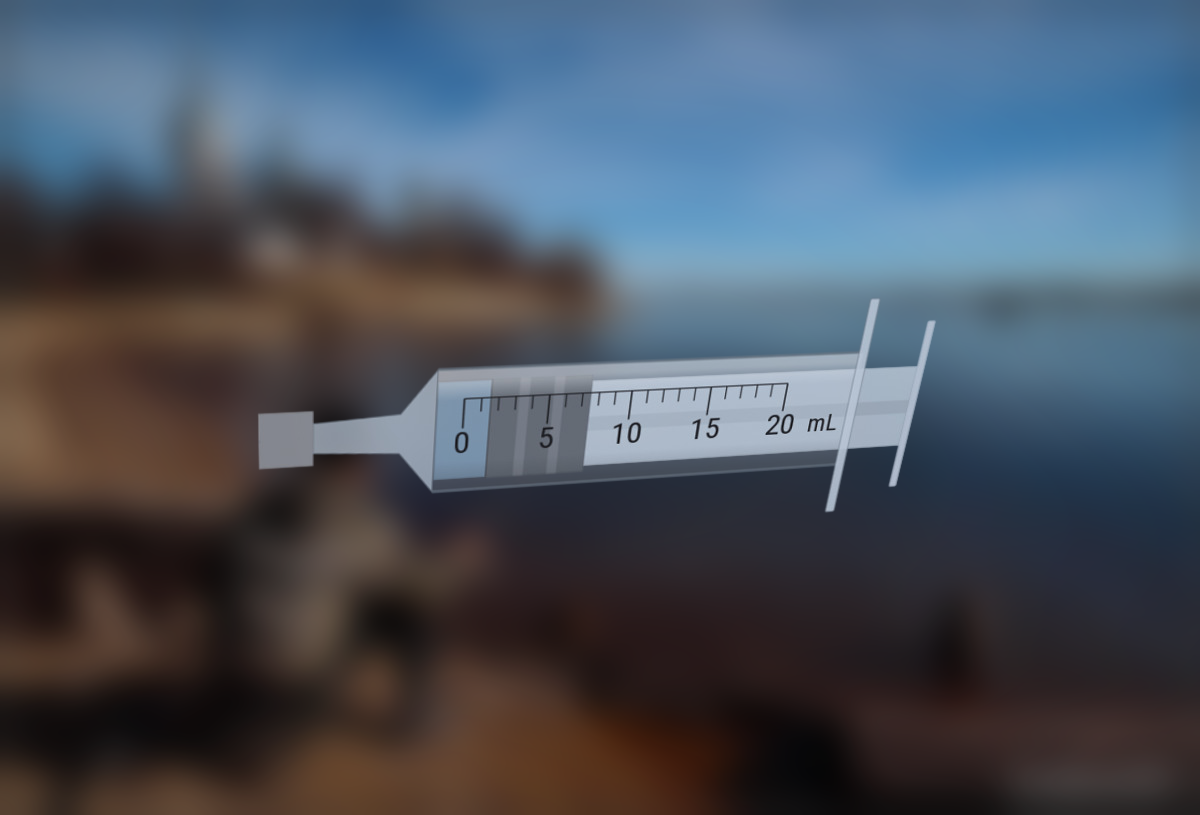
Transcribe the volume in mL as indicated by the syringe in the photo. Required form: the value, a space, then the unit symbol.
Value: 1.5 mL
